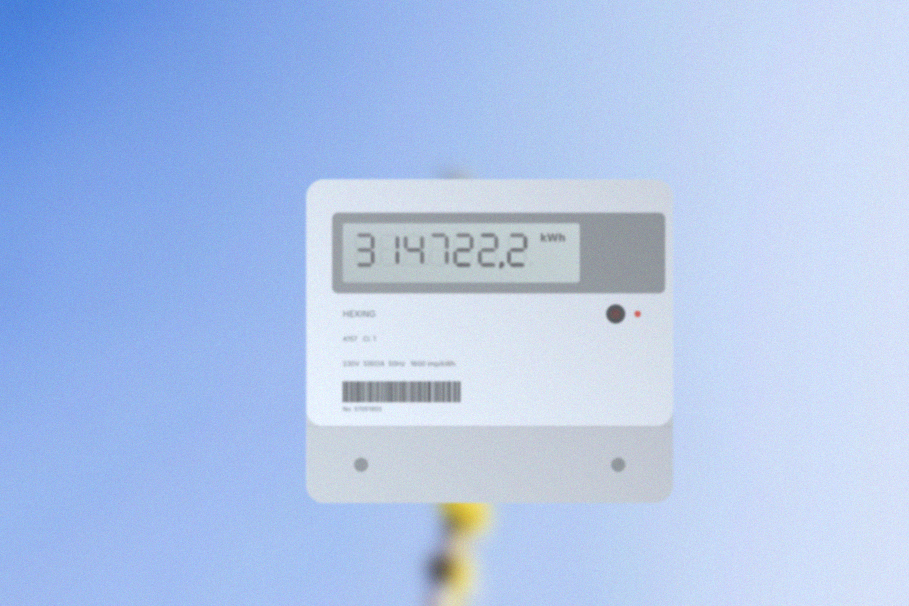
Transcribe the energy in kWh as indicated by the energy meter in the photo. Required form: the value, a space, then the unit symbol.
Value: 314722.2 kWh
